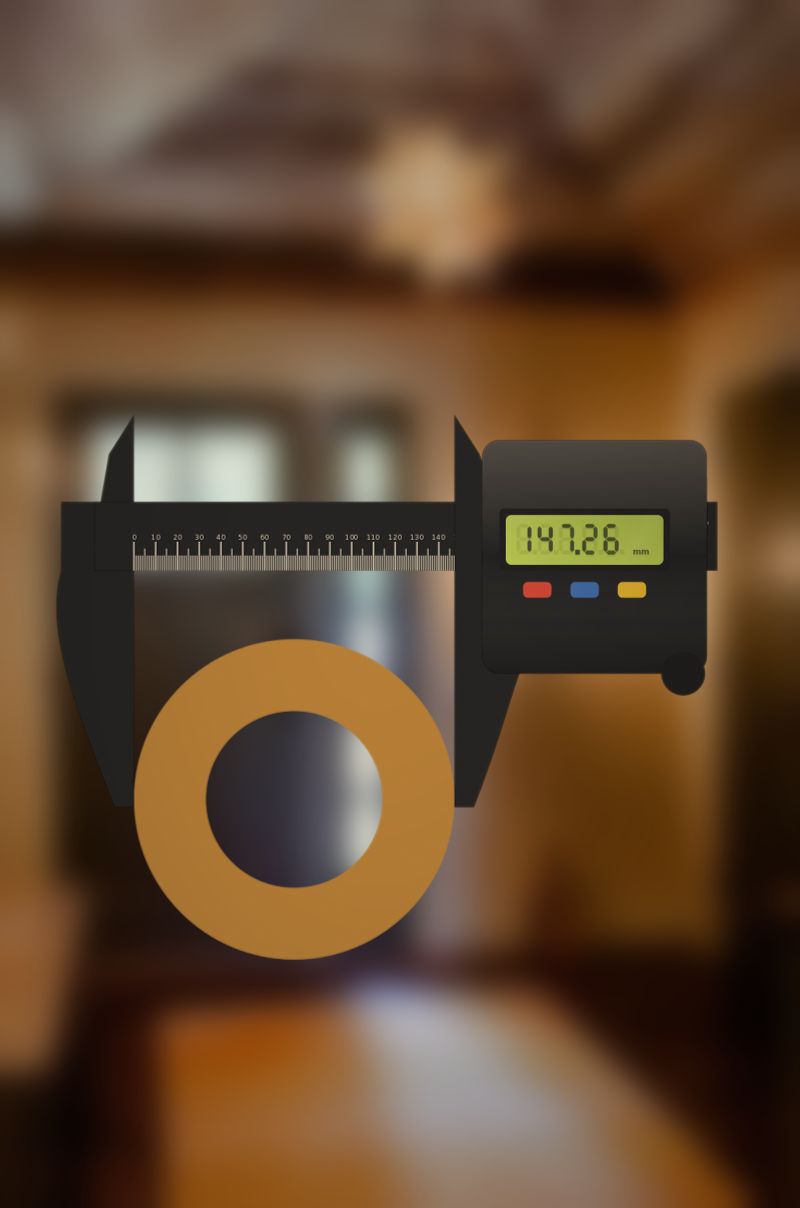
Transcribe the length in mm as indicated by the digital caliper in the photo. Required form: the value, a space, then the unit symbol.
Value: 147.26 mm
